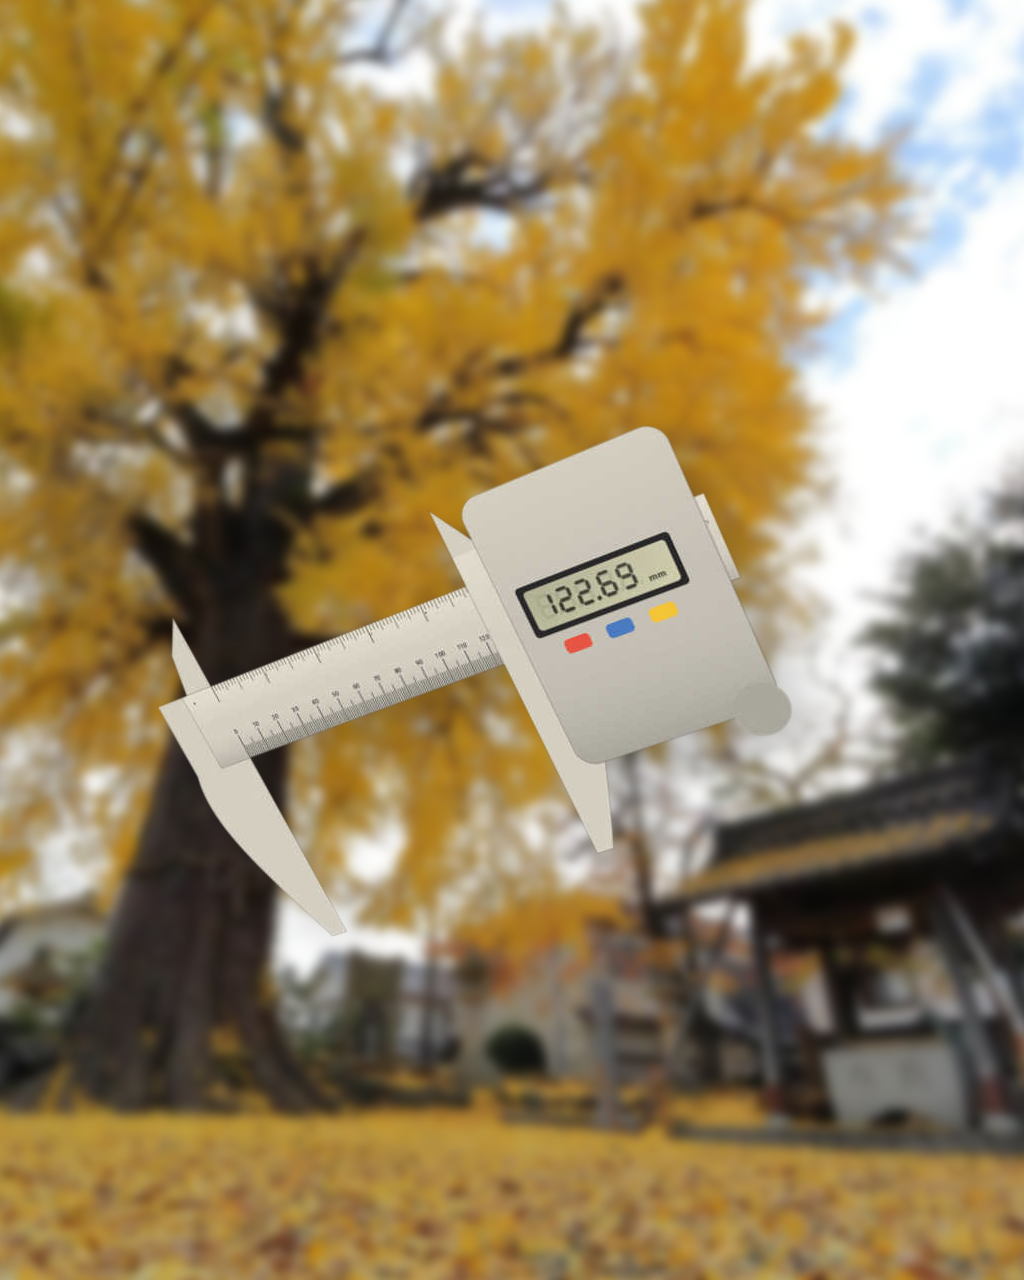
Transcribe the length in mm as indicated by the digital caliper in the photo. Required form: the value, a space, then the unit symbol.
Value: 122.69 mm
